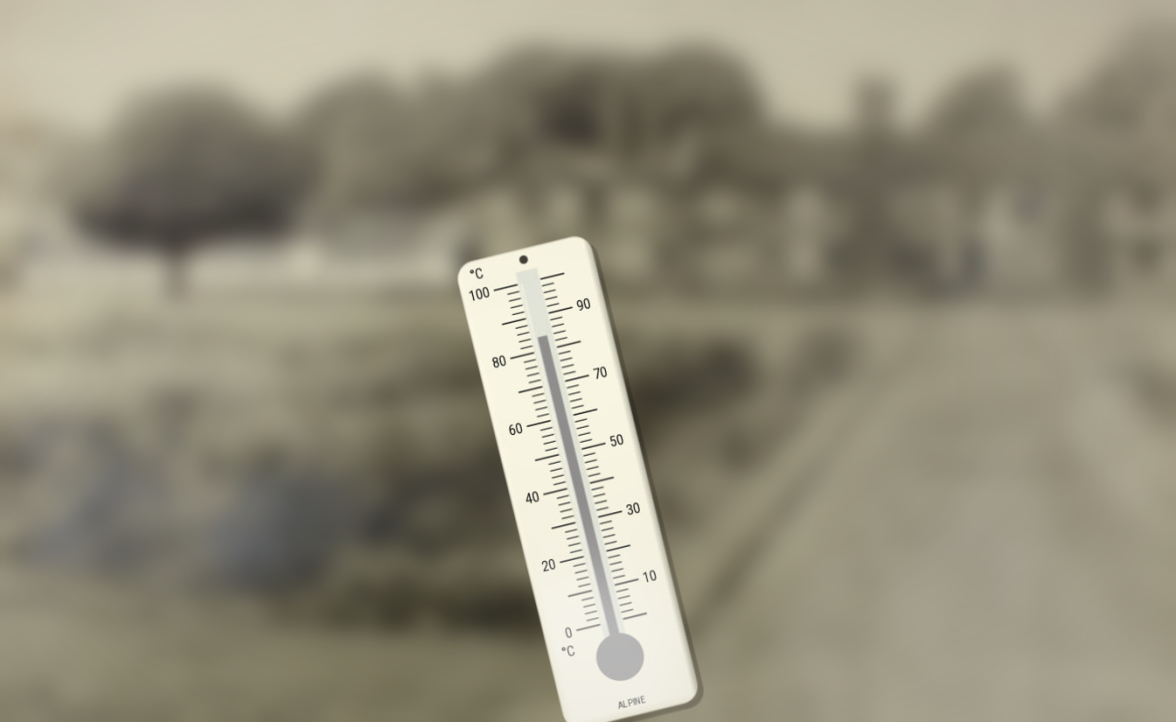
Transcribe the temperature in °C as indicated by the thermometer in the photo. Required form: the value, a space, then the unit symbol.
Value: 84 °C
